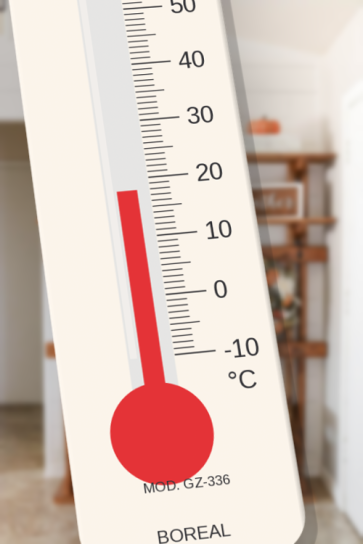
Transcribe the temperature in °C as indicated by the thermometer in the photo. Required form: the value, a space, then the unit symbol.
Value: 18 °C
